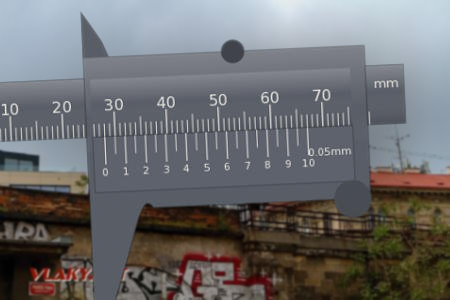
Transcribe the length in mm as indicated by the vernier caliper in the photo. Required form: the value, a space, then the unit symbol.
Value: 28.0 mm
